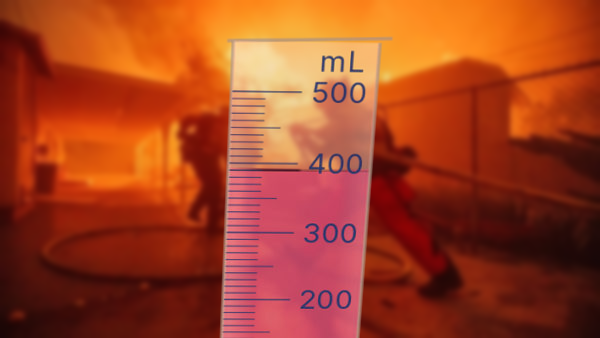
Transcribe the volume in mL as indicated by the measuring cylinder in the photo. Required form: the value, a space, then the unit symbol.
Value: 390 mL
